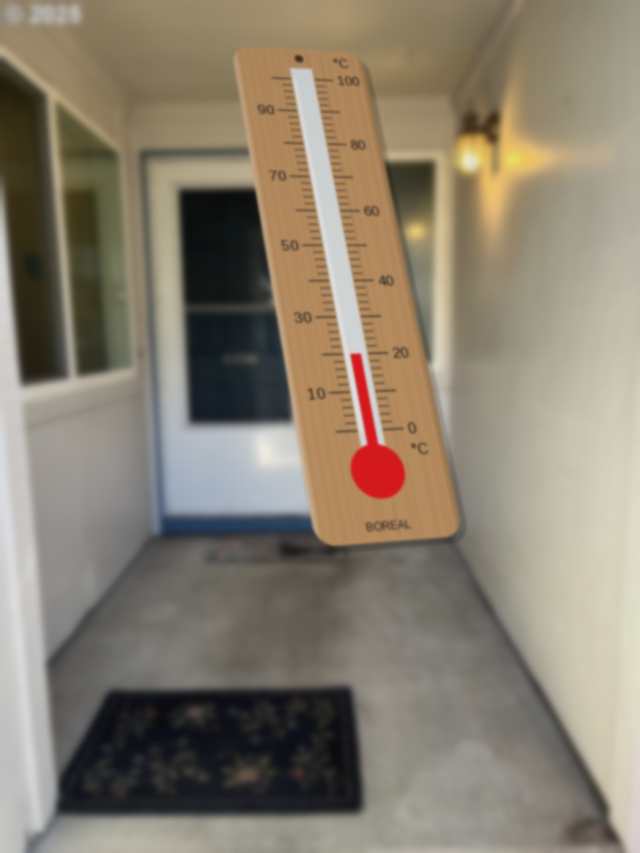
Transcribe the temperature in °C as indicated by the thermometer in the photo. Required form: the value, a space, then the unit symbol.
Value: 20 °C
